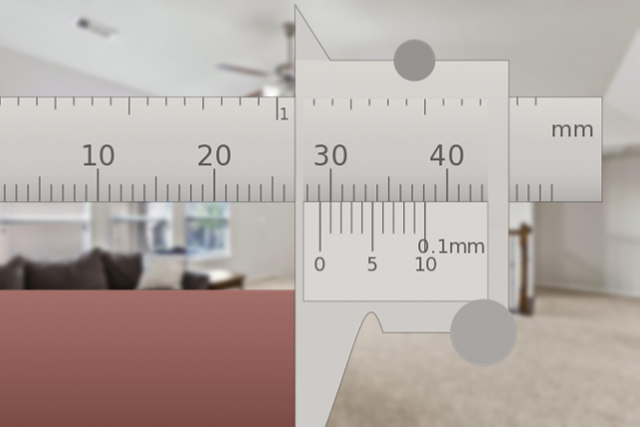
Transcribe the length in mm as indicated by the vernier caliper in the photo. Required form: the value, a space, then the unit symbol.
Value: 29.1 mm
